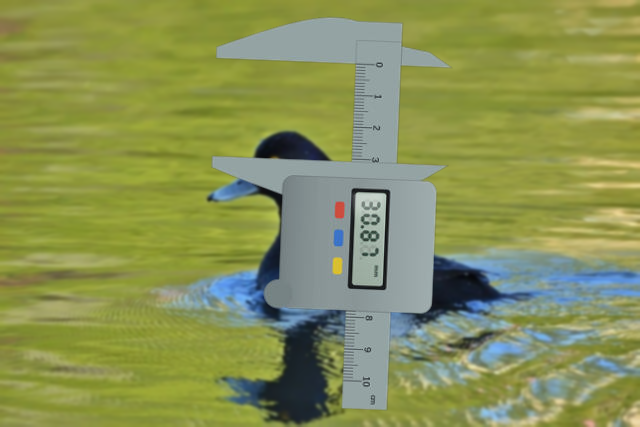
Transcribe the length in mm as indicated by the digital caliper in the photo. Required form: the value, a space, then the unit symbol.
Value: 30.87 mm
